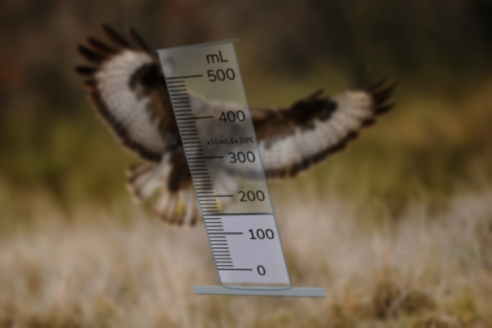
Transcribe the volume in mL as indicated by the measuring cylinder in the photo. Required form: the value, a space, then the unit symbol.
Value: 150 mL
